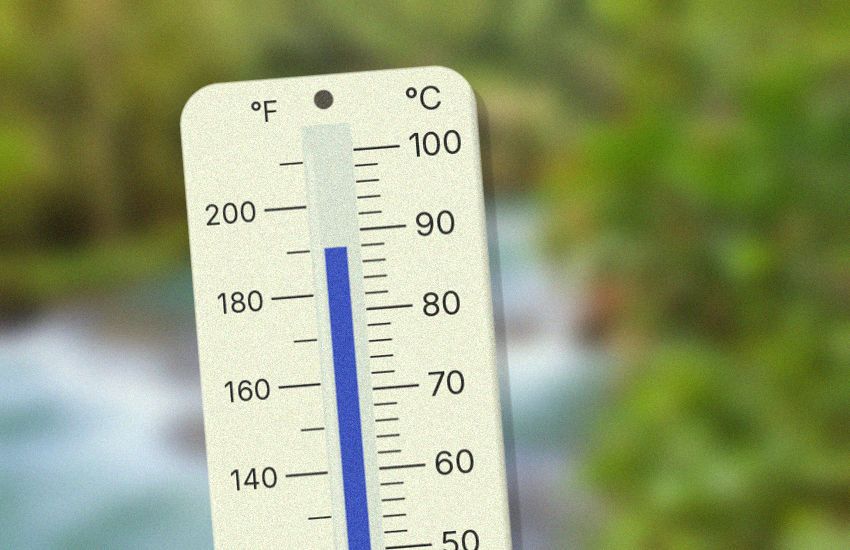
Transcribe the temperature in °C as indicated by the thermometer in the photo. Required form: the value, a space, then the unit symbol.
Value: 88 °C
